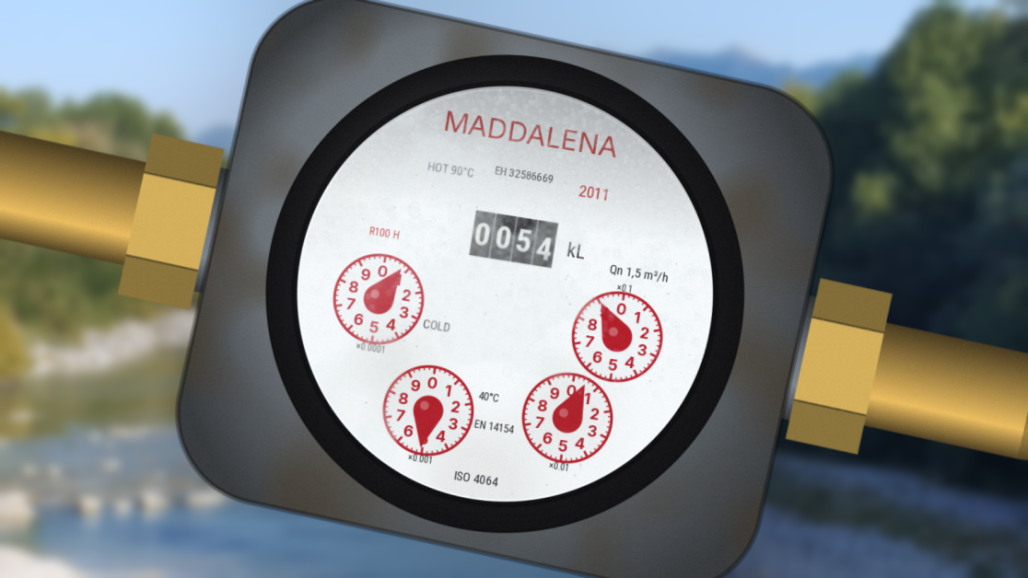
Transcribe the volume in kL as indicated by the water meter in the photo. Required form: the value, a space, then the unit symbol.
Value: 53.9050 kL
